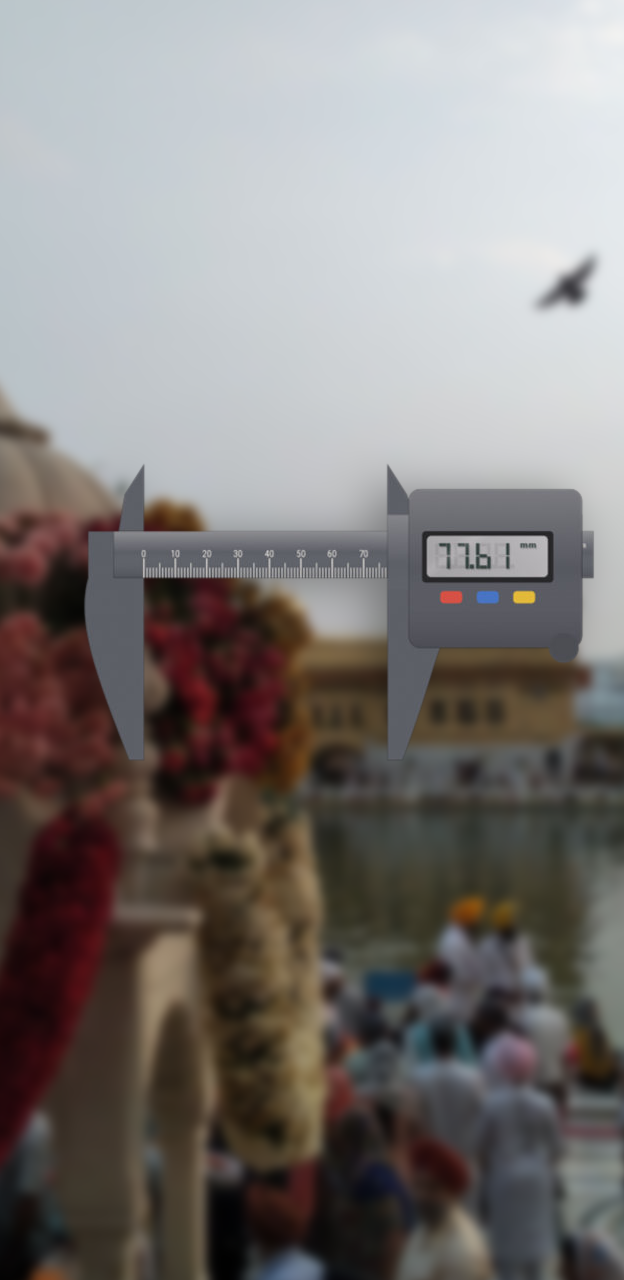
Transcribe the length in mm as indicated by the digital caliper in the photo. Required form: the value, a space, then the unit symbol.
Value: 77.61 mm
